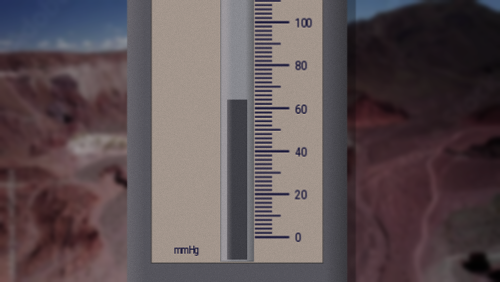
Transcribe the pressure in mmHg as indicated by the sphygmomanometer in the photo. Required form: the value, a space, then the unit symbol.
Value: 64 mmHg
